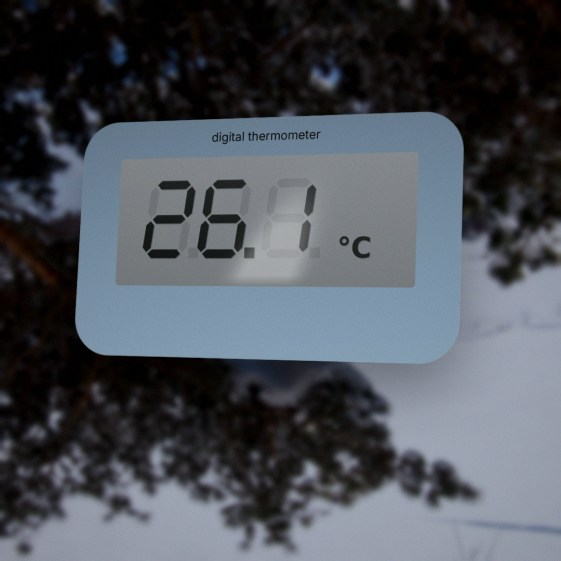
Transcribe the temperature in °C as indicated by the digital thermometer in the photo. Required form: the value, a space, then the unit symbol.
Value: 26.1 °C
